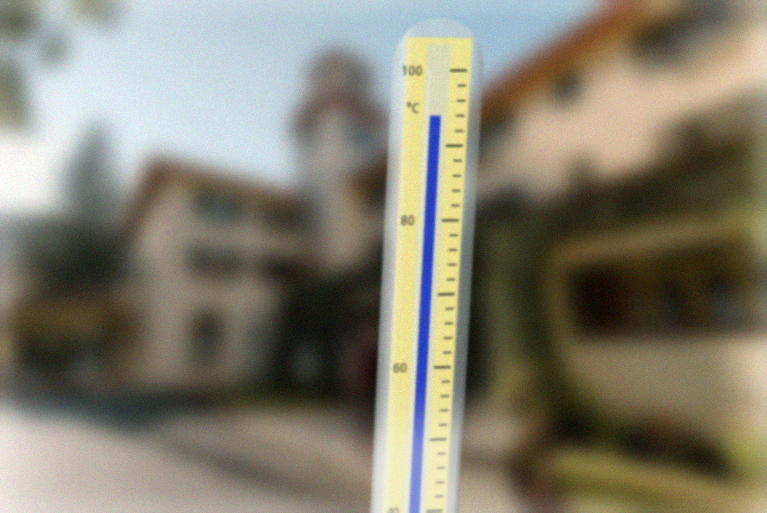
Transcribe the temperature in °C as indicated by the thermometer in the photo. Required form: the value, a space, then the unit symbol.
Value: 94 °C
